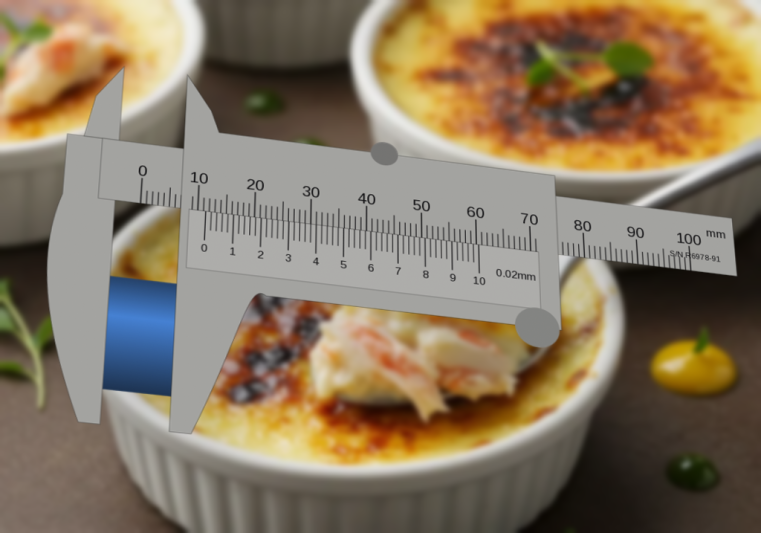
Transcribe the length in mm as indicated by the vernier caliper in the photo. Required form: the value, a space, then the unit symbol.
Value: 11.4 mm
